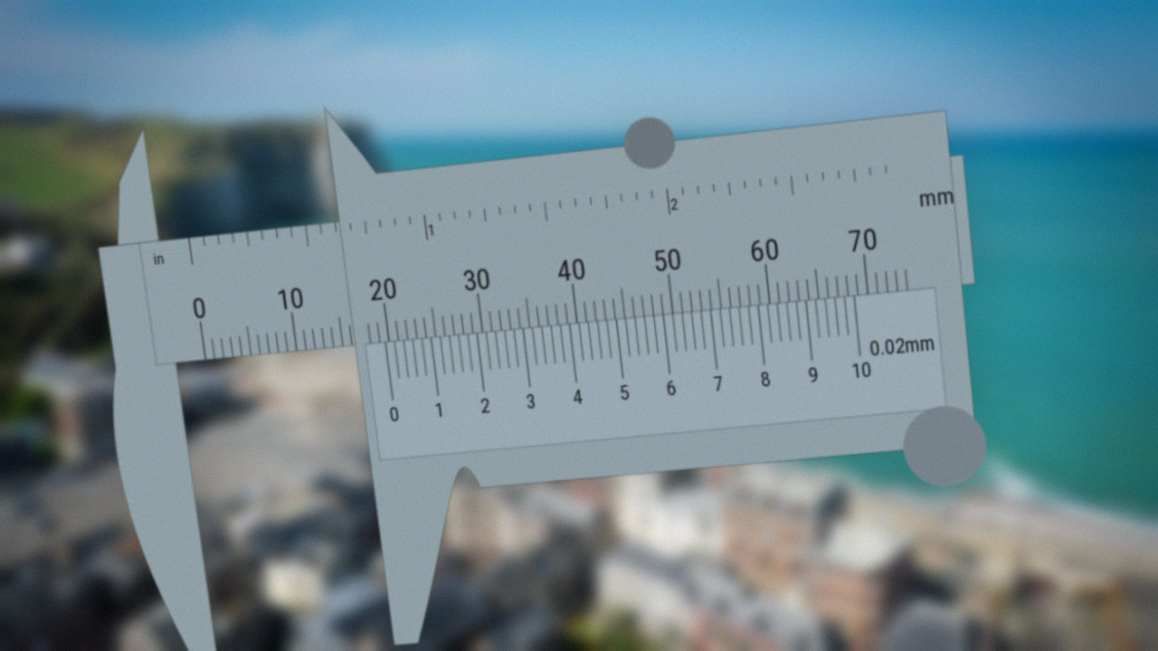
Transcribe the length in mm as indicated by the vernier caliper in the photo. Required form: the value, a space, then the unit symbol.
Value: 19.6 mm
